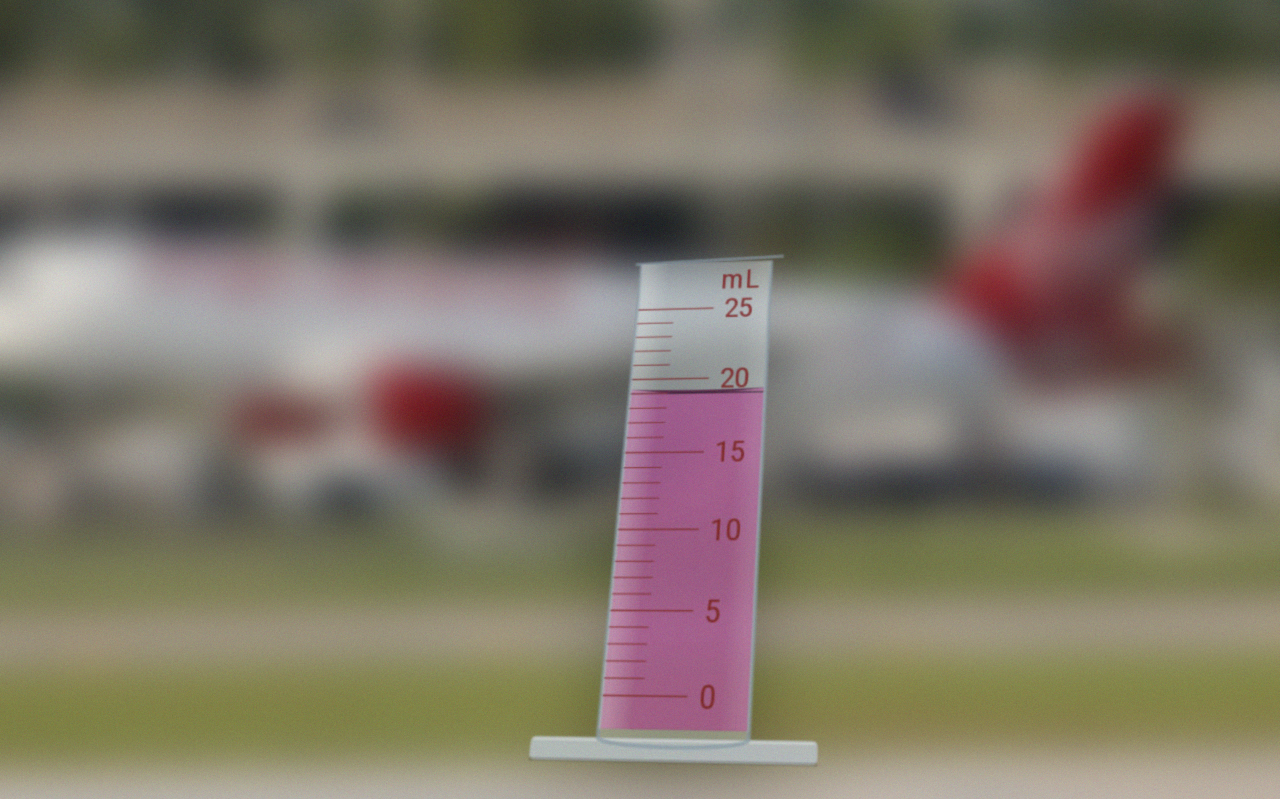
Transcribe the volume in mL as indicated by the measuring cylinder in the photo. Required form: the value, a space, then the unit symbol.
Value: 19 mL
